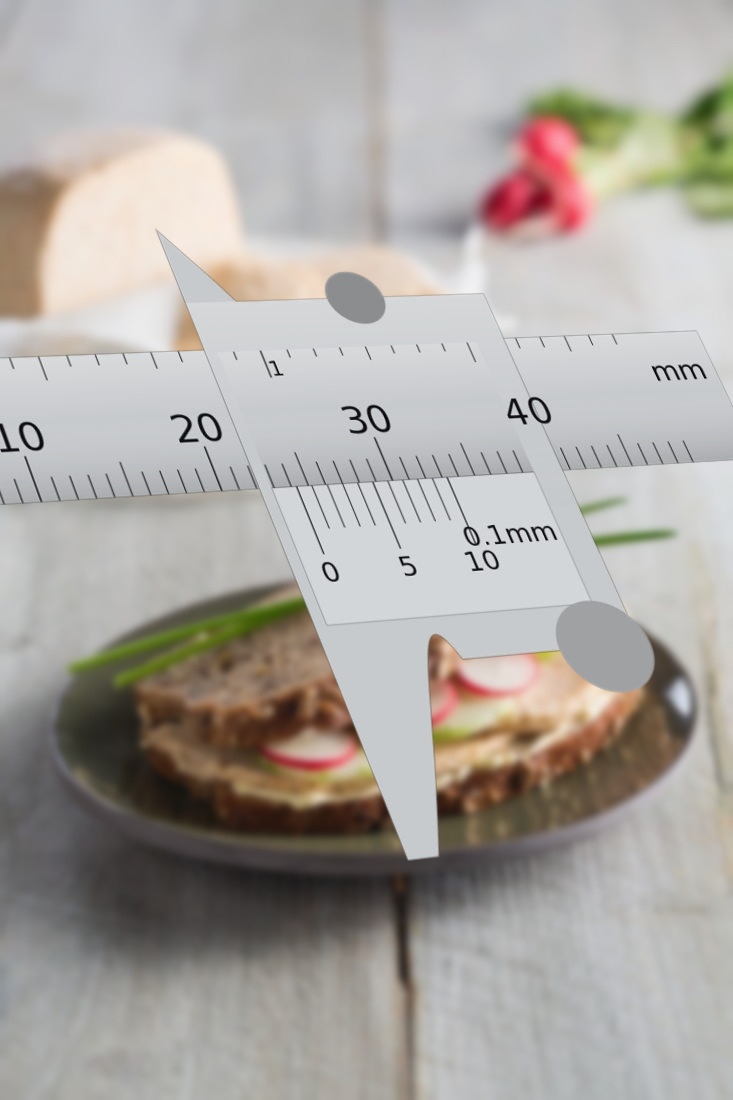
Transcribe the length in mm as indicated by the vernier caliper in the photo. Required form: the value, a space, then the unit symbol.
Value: 24.3 mm
